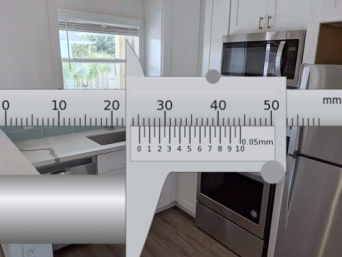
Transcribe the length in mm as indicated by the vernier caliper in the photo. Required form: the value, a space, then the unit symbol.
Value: 25.2 mm
